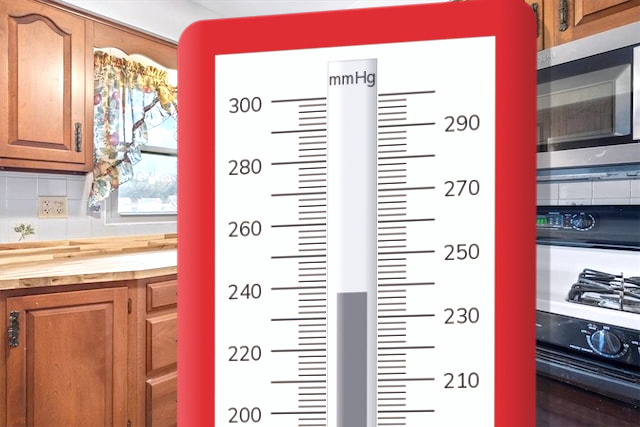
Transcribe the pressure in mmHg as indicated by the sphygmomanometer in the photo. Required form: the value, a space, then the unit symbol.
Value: 238 mmHg
